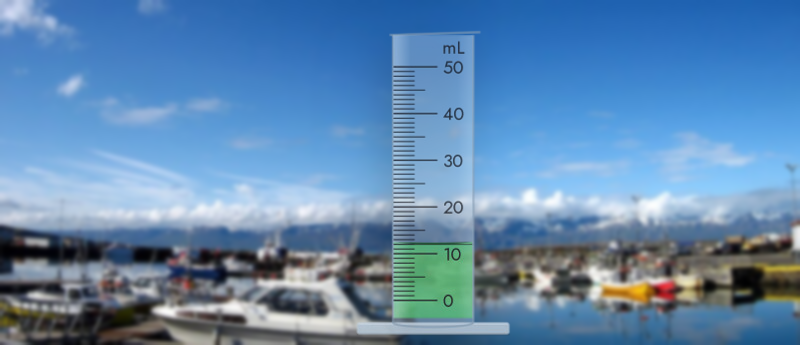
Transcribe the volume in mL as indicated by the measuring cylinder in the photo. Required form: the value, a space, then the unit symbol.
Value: 12 mL
